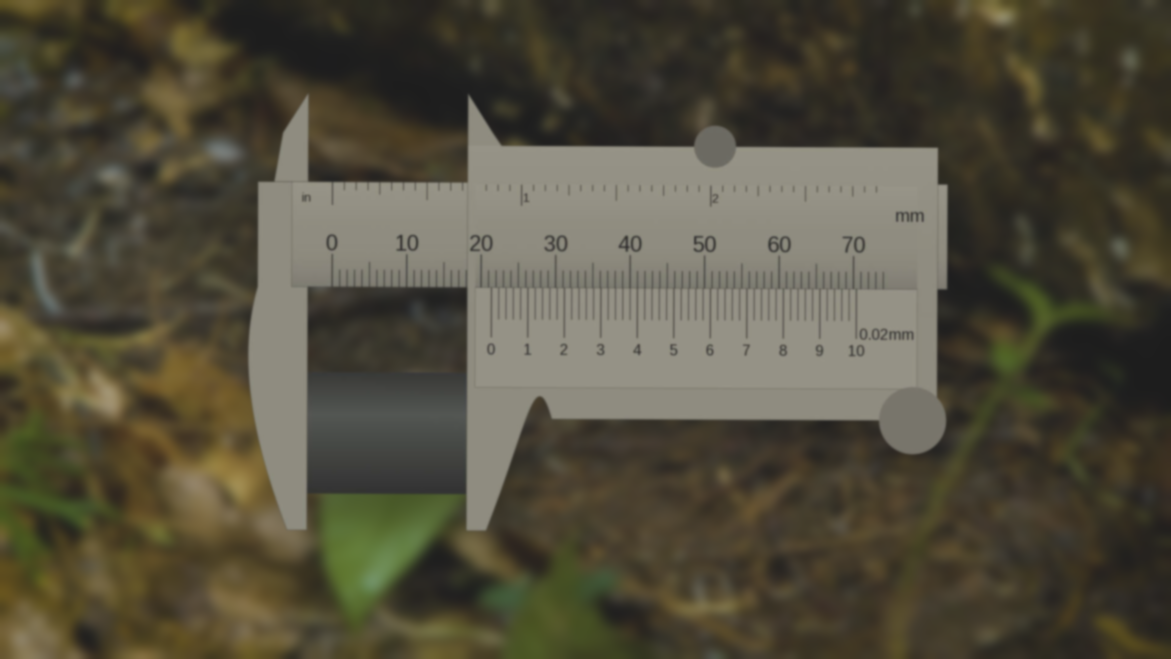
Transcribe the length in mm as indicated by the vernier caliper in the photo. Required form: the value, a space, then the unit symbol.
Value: 21.4 mm
